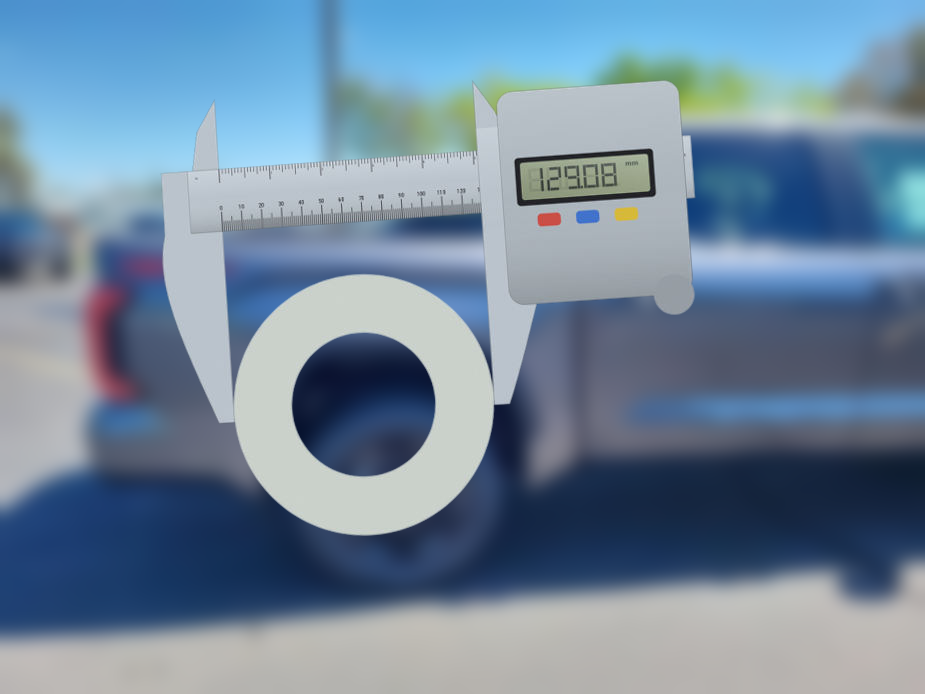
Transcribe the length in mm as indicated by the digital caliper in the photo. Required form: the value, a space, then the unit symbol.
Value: 129.08 mm
